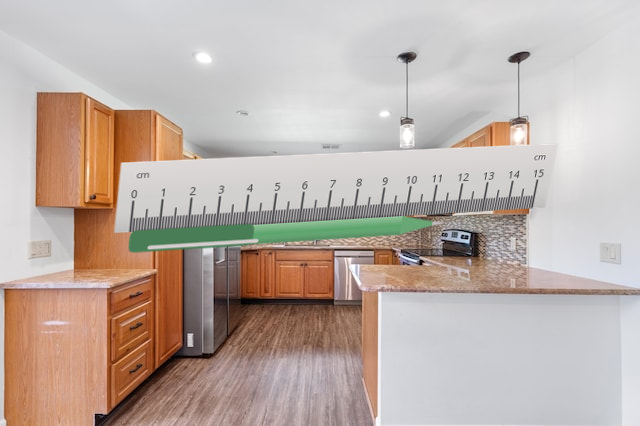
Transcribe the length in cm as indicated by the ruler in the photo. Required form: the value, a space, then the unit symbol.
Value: 11.5 cm
